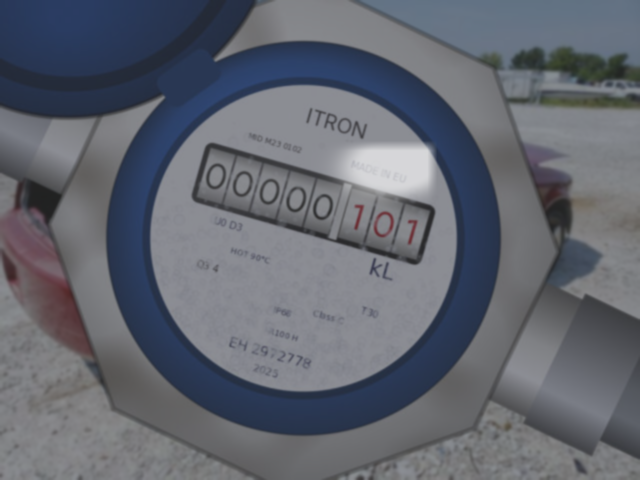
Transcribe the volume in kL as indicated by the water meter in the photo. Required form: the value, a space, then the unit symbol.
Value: 0.101 kL
